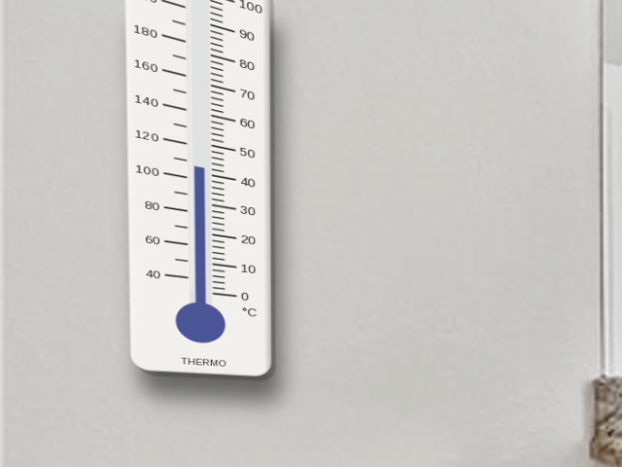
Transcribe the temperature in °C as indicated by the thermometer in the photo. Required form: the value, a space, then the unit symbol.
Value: 42 °C
